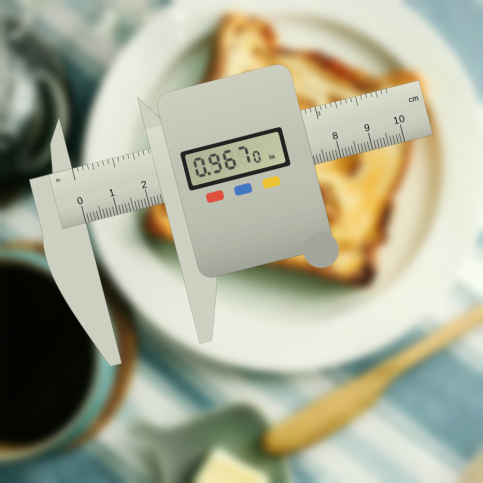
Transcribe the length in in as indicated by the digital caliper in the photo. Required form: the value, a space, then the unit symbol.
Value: 0.9670 in
